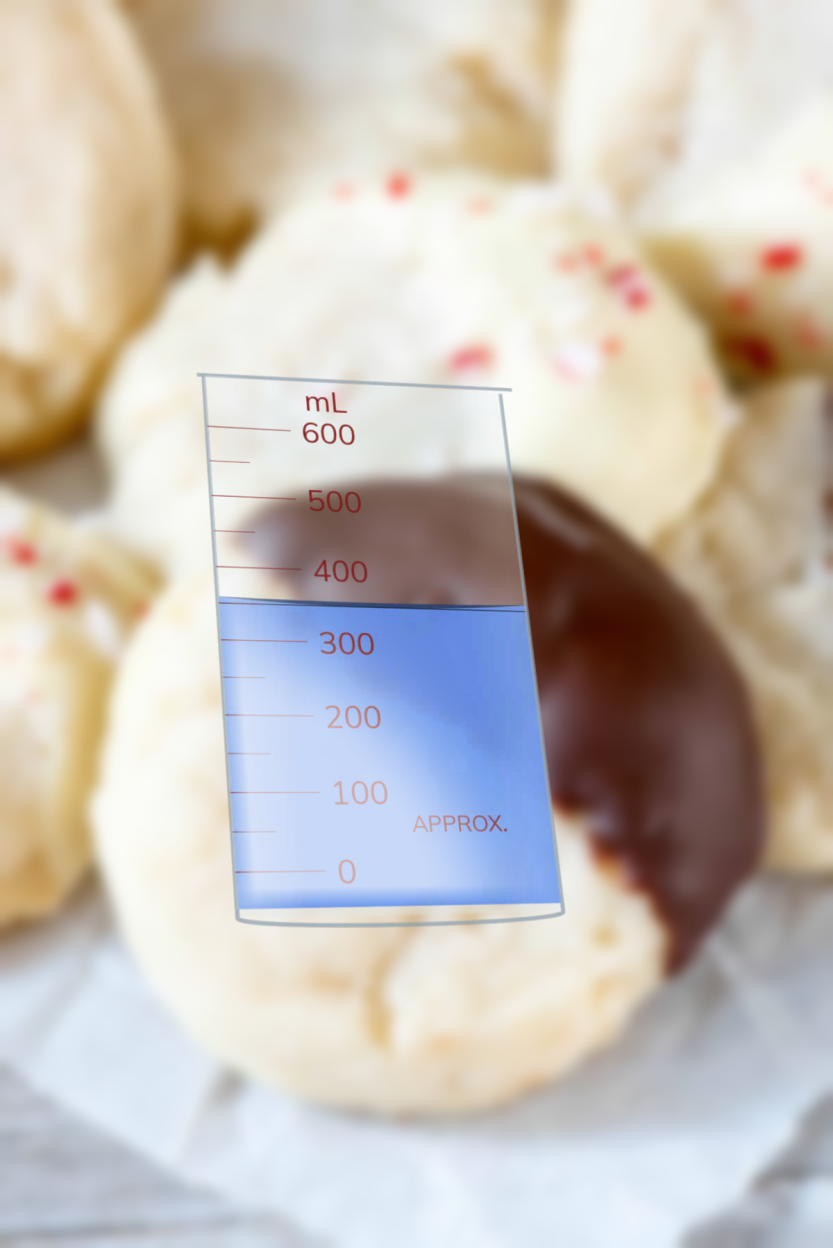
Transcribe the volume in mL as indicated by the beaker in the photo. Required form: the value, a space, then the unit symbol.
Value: 350 mL
